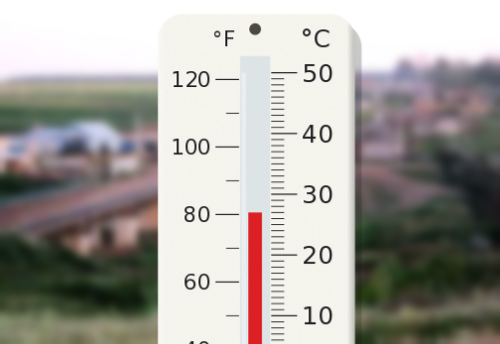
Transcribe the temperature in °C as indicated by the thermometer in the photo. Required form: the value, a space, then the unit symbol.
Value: 27 °C
